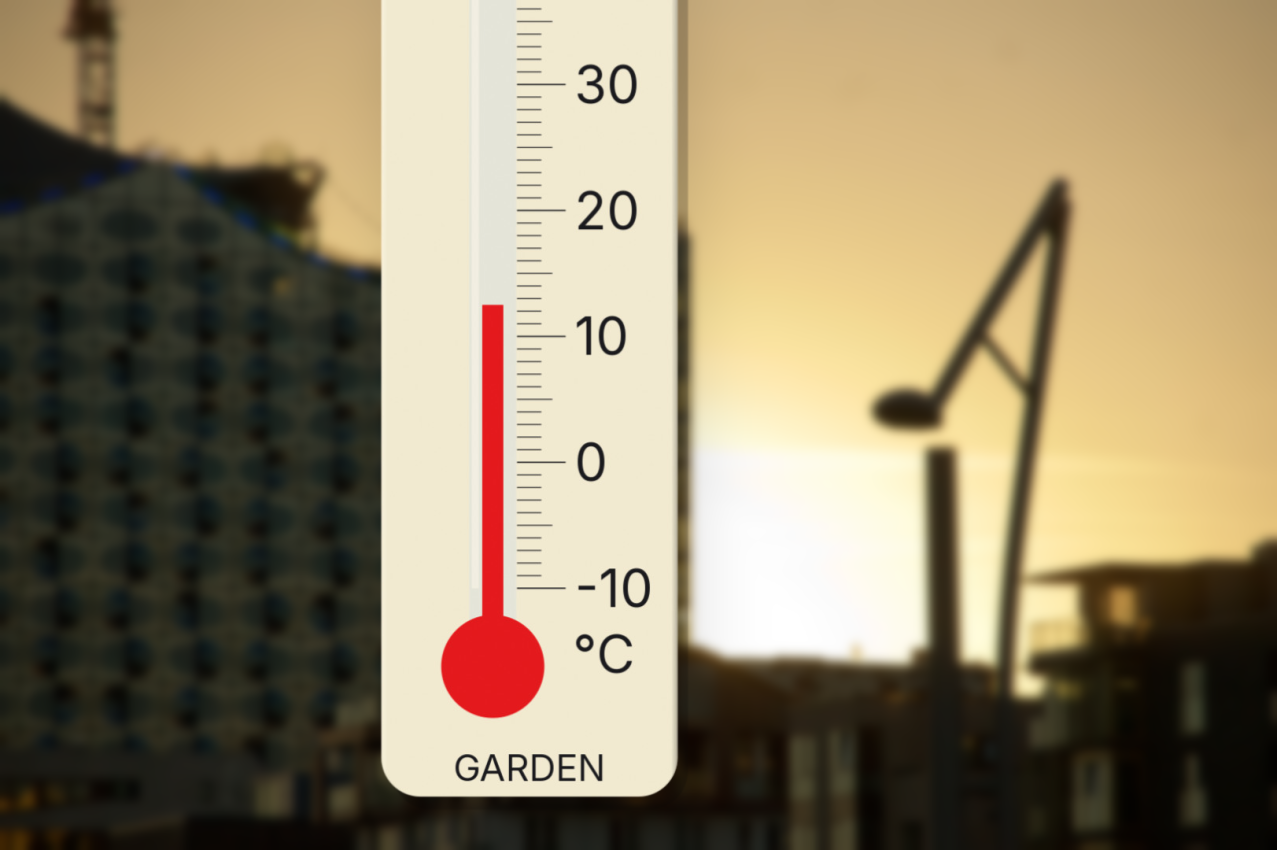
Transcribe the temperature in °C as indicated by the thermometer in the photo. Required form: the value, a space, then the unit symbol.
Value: 12.5 °C
